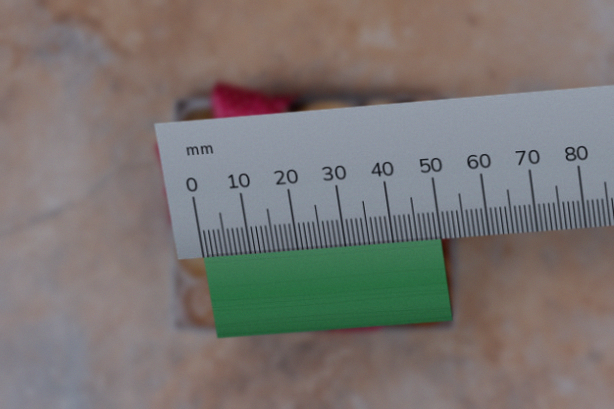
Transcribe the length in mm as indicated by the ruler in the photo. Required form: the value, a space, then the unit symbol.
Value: 50 mm
